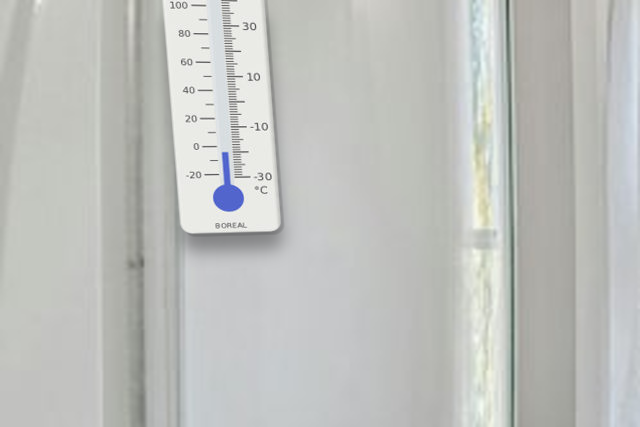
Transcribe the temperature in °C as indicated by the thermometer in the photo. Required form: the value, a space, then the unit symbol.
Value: -20 °C
